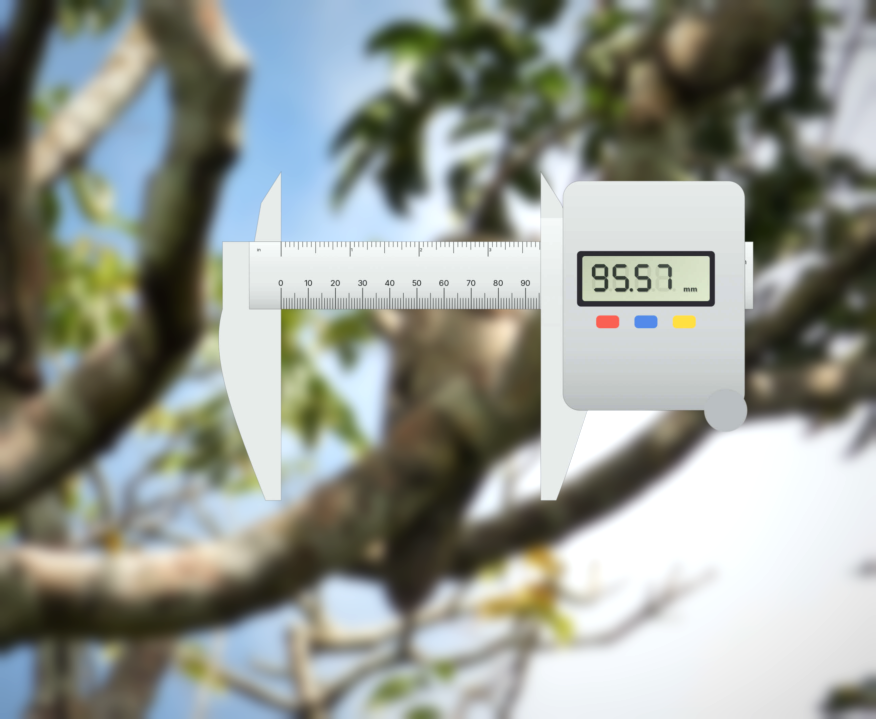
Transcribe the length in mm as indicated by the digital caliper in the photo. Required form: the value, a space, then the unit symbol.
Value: 95.57 mm
